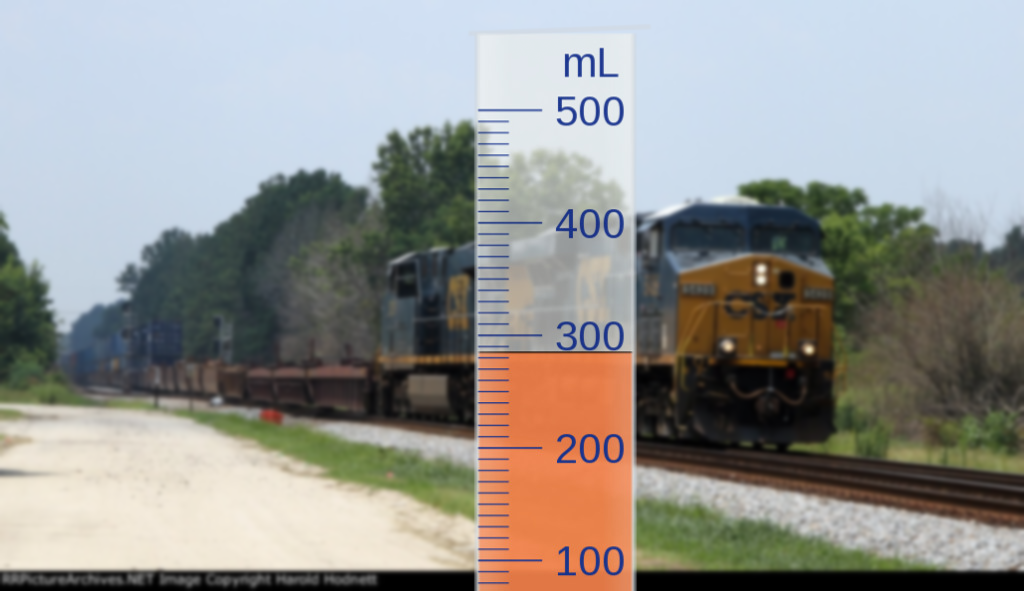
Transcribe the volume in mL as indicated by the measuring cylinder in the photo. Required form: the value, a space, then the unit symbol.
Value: 285 mL
